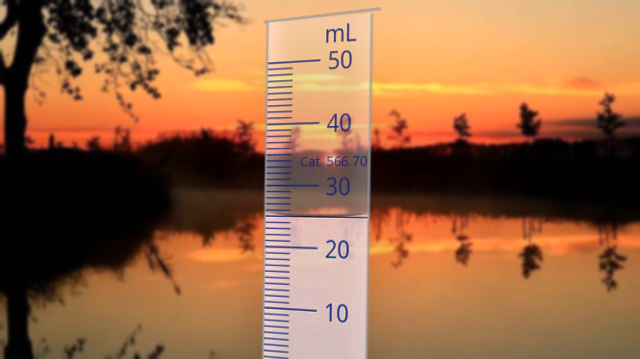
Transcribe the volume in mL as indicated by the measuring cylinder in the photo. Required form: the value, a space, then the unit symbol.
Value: 25 mL
